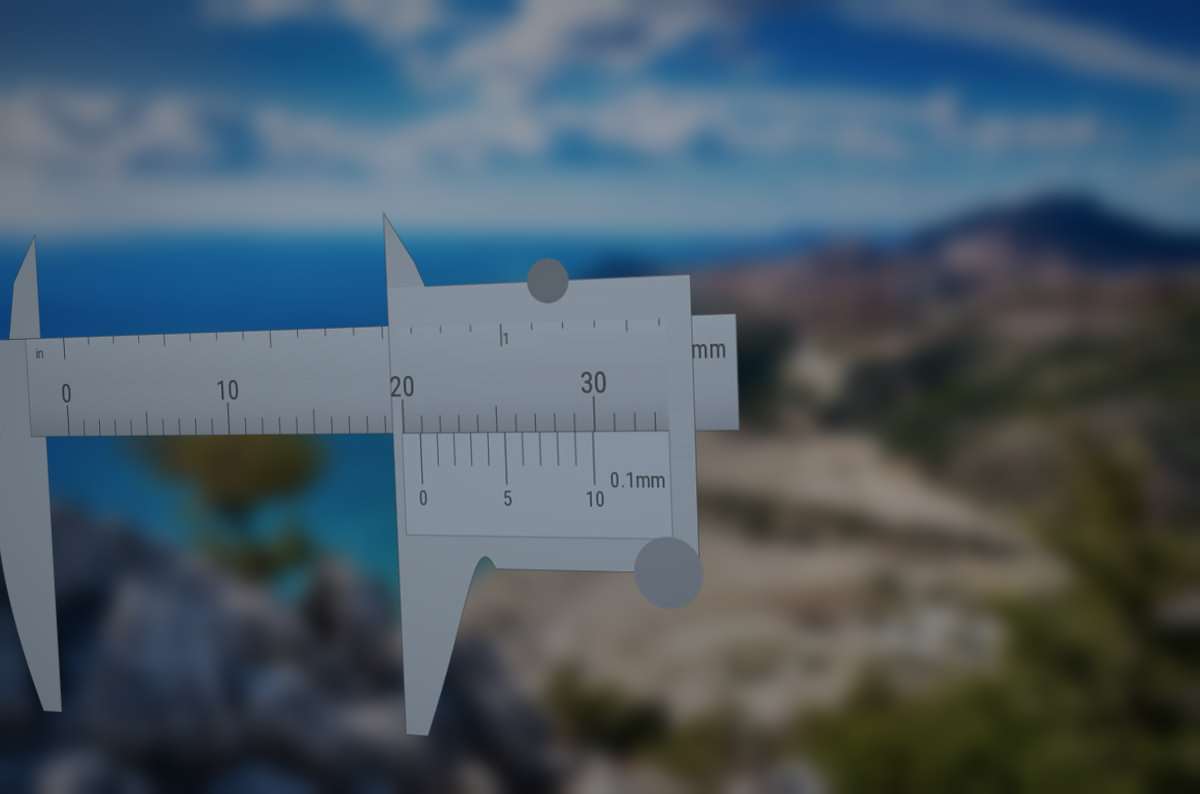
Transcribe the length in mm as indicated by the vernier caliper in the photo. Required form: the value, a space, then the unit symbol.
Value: 20.9 mm
